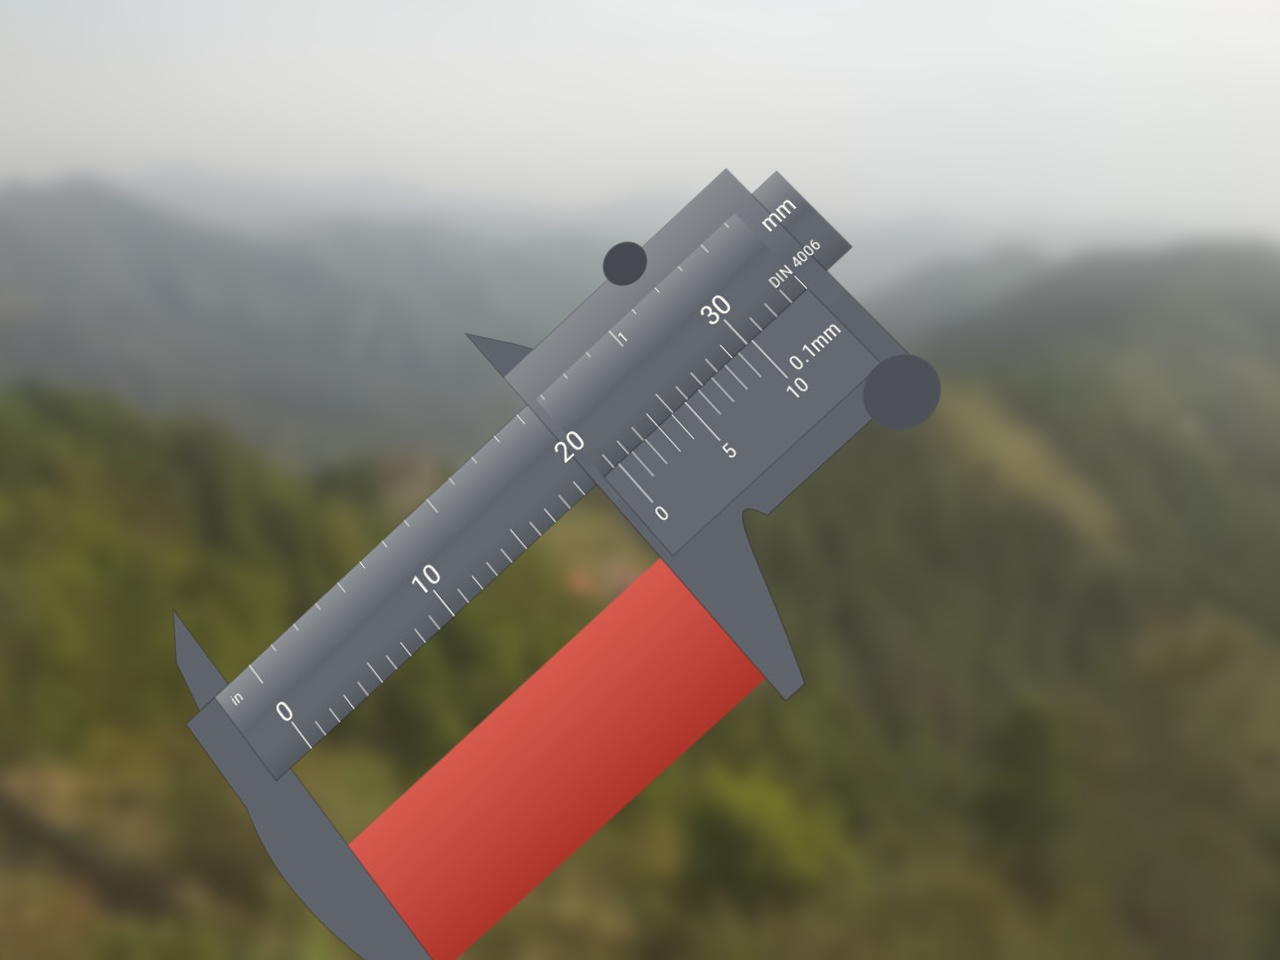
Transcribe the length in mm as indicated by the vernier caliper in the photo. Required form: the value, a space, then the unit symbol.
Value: 21.3 mm
